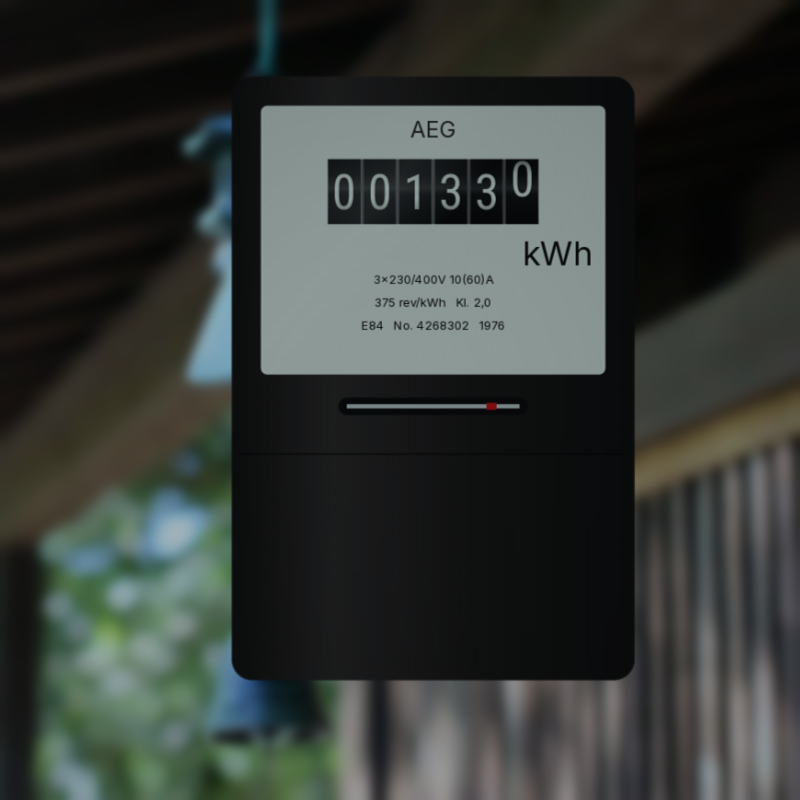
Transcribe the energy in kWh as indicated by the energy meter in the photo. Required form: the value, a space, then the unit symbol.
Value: 1330 kWh
